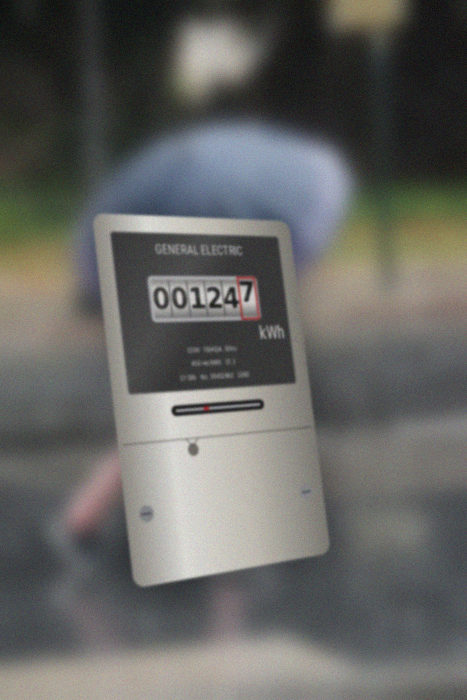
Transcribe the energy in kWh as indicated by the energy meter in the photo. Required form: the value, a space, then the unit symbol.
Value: 124.7 kWh
